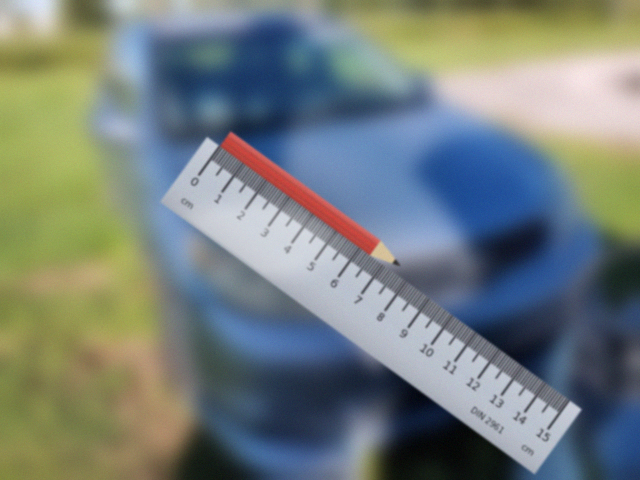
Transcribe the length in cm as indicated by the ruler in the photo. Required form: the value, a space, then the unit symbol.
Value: 7.5 cm
